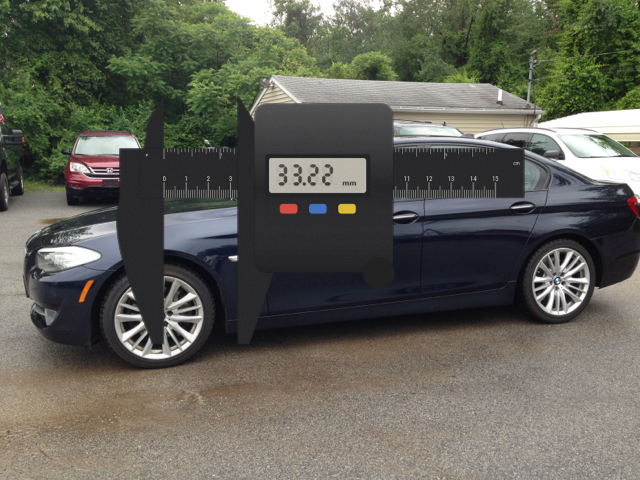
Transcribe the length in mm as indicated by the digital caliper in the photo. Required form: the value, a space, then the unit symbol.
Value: 33.22 mm
